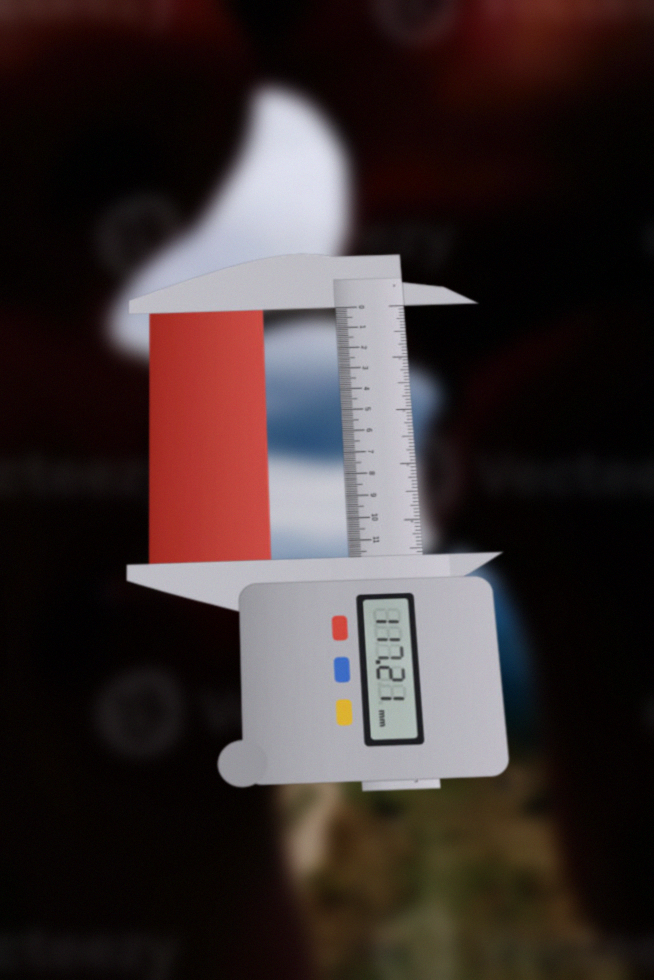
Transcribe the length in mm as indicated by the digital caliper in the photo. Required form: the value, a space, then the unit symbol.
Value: 117.21 mm
